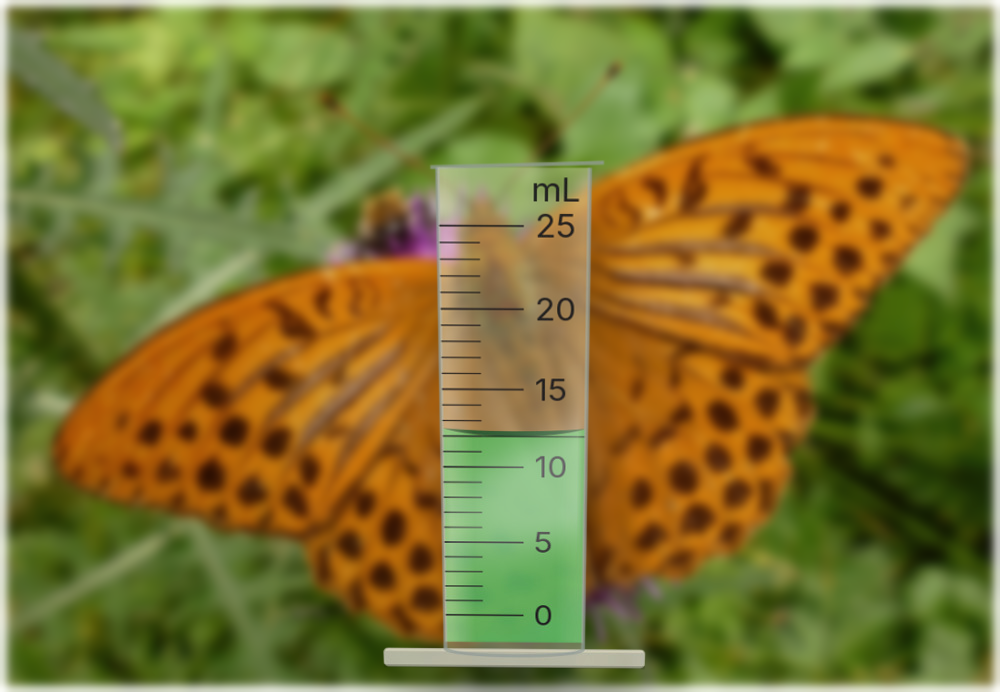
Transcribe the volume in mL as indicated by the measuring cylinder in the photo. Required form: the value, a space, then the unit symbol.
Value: 12 mL
